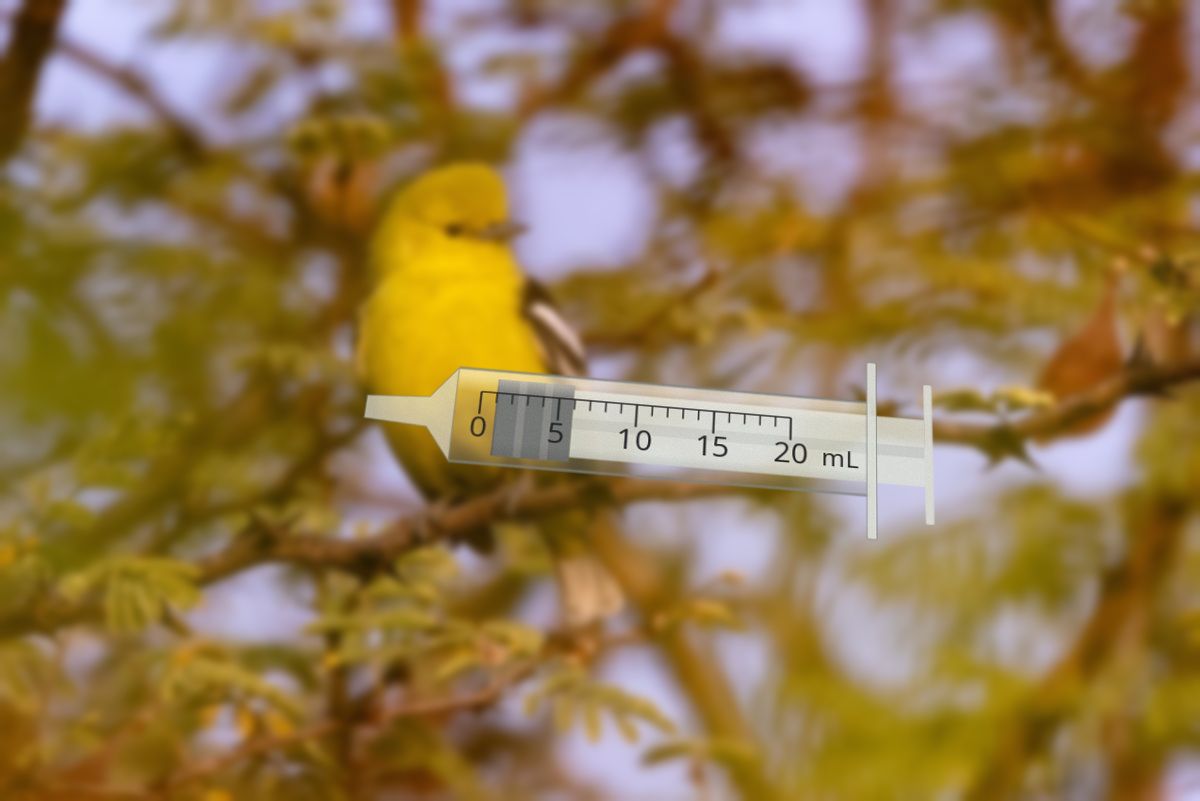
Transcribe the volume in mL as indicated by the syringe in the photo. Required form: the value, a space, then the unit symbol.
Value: 1 mL
